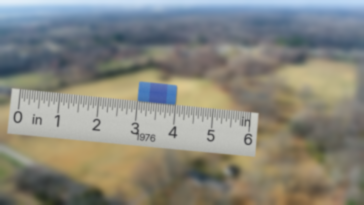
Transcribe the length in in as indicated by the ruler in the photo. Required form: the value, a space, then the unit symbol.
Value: 1 in
